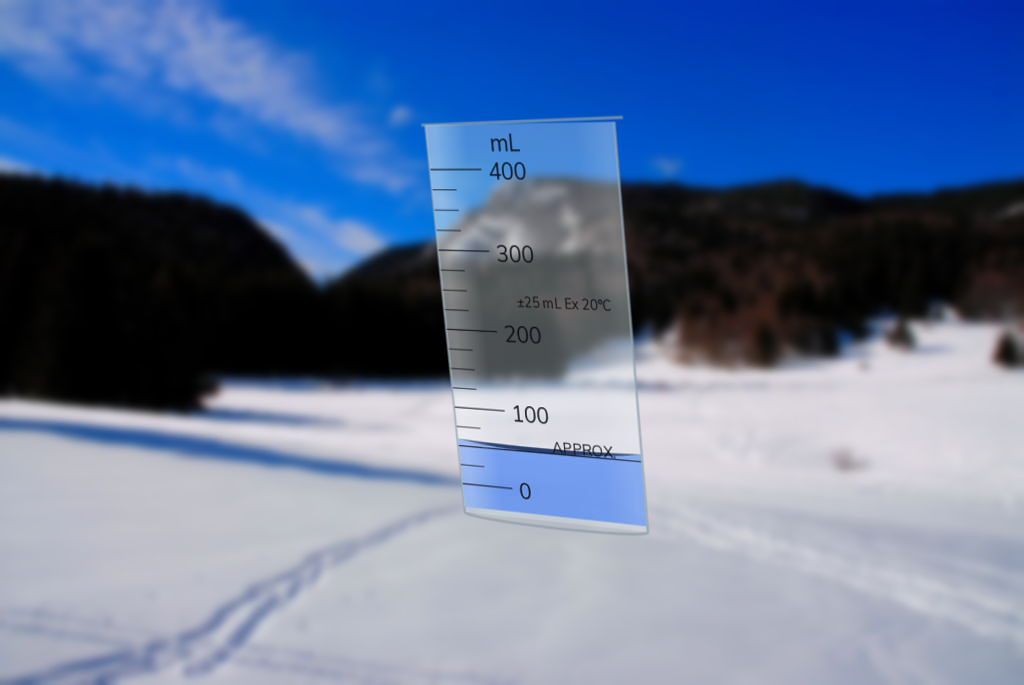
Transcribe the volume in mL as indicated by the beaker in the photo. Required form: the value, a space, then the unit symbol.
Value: 50 mL
